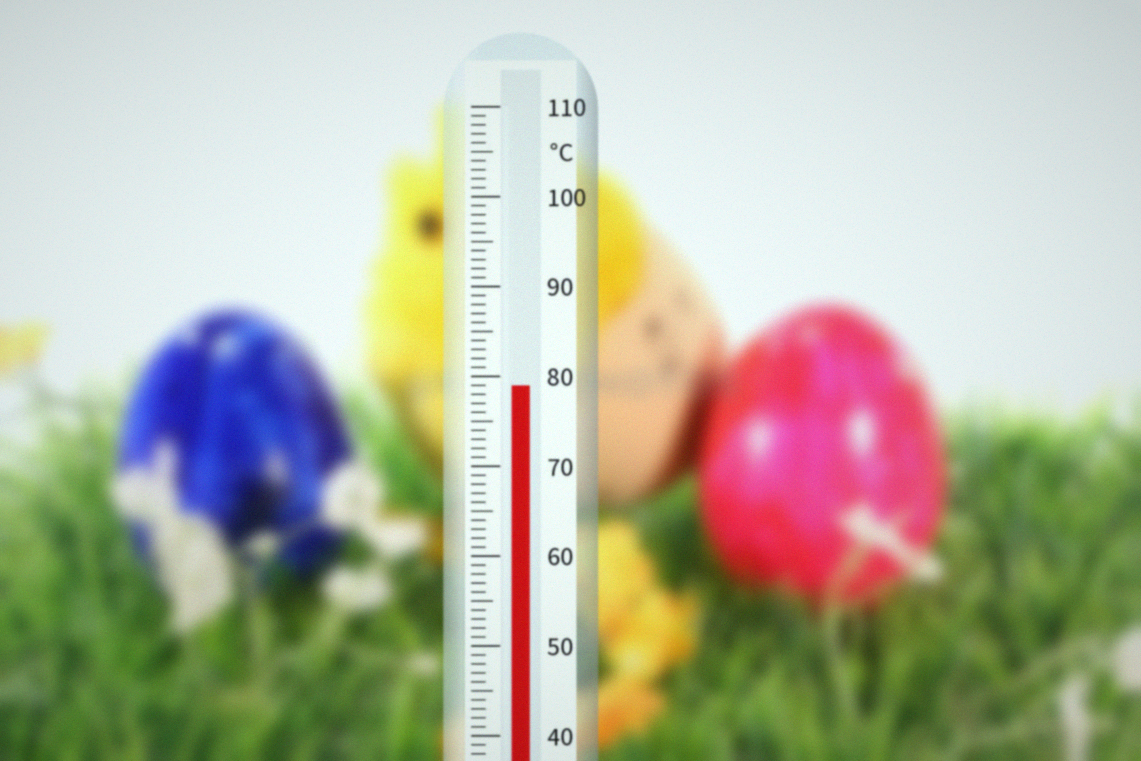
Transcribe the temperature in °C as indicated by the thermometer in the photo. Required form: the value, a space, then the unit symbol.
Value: 79 °C
